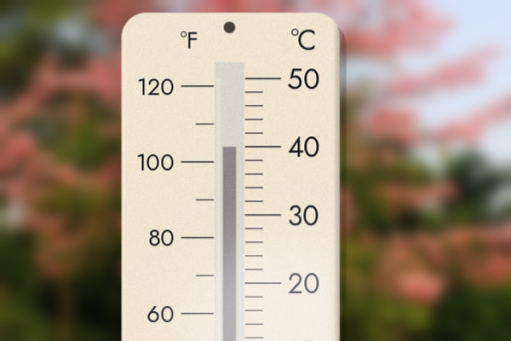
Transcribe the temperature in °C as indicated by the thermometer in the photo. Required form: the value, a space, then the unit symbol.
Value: 40 °C
